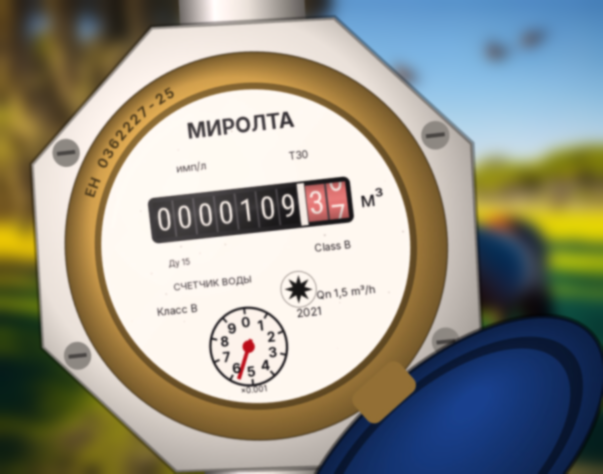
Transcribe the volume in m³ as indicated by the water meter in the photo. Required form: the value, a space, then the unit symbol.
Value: 109.365 m³
